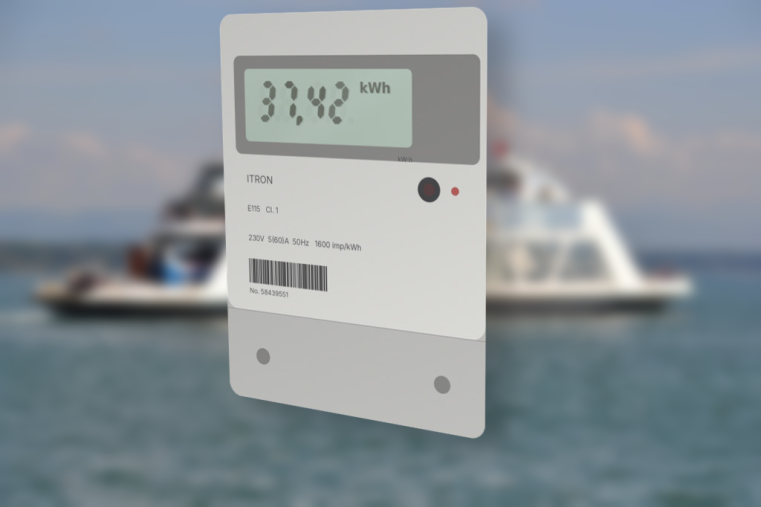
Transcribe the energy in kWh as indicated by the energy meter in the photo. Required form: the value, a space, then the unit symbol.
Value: 37.42 kWh
